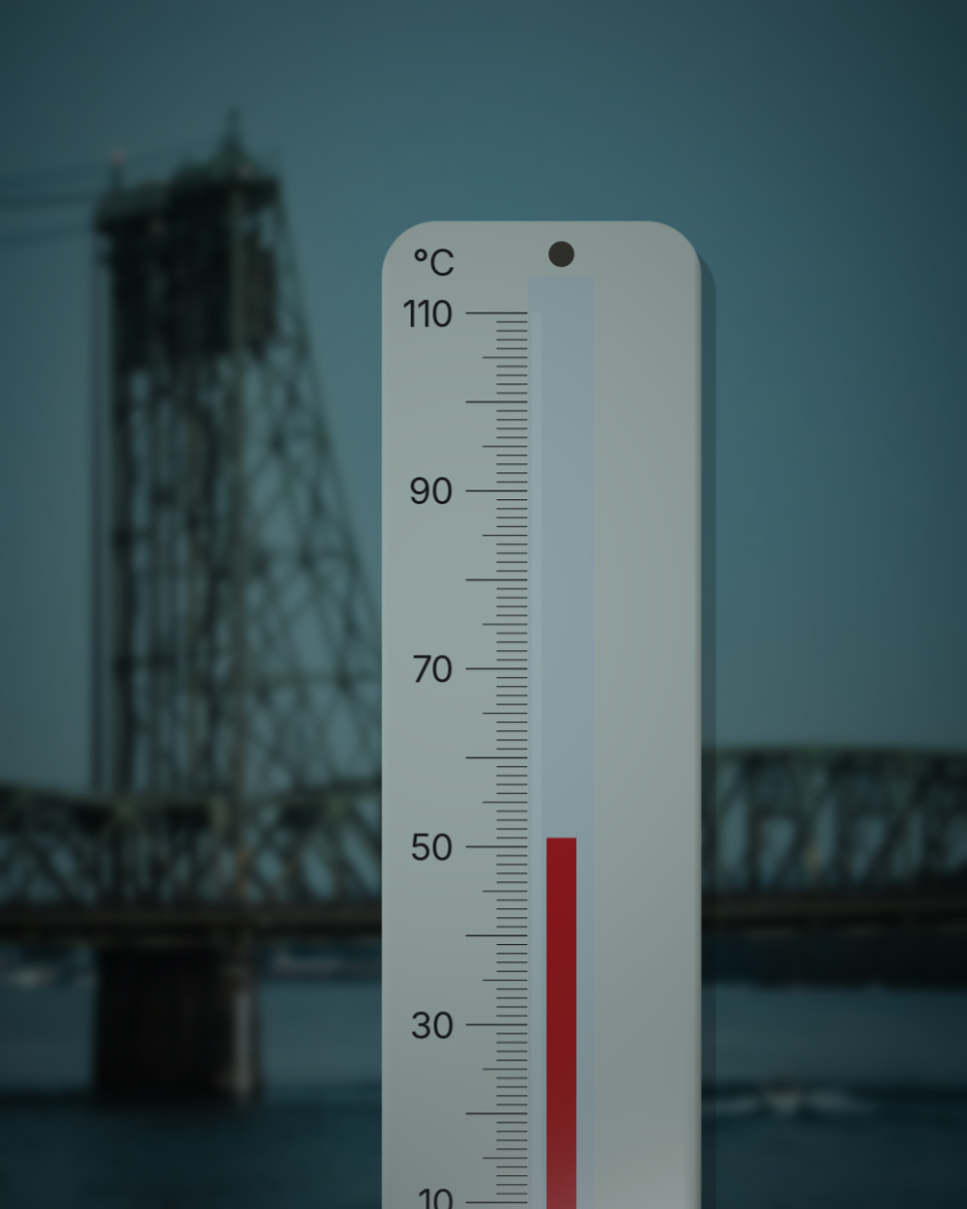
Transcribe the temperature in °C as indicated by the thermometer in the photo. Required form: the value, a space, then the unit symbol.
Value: 51 °C
